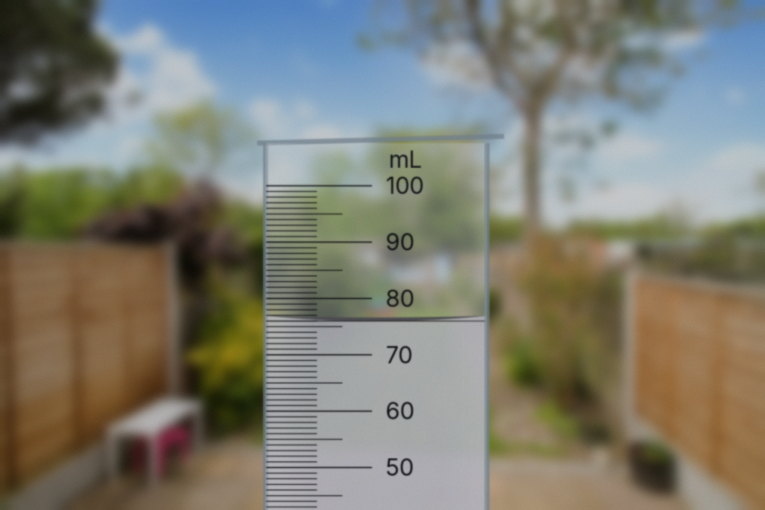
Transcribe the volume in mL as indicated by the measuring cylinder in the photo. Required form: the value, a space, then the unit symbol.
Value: 76 mL
